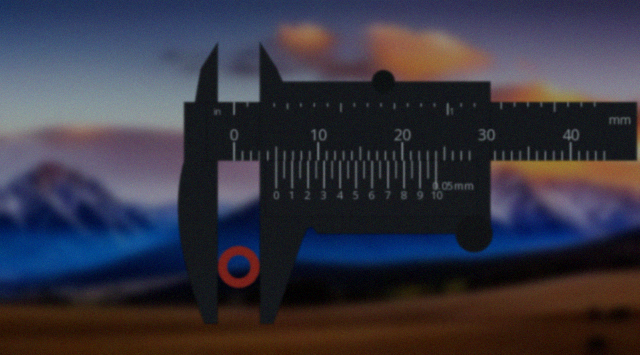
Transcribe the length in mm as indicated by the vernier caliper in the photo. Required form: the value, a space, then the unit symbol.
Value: 5.0 mm
